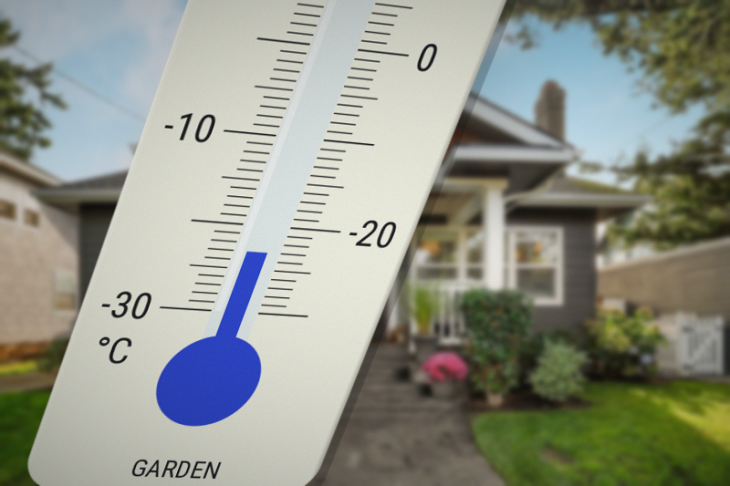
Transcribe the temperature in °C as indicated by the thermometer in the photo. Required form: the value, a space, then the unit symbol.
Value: -23 °C
